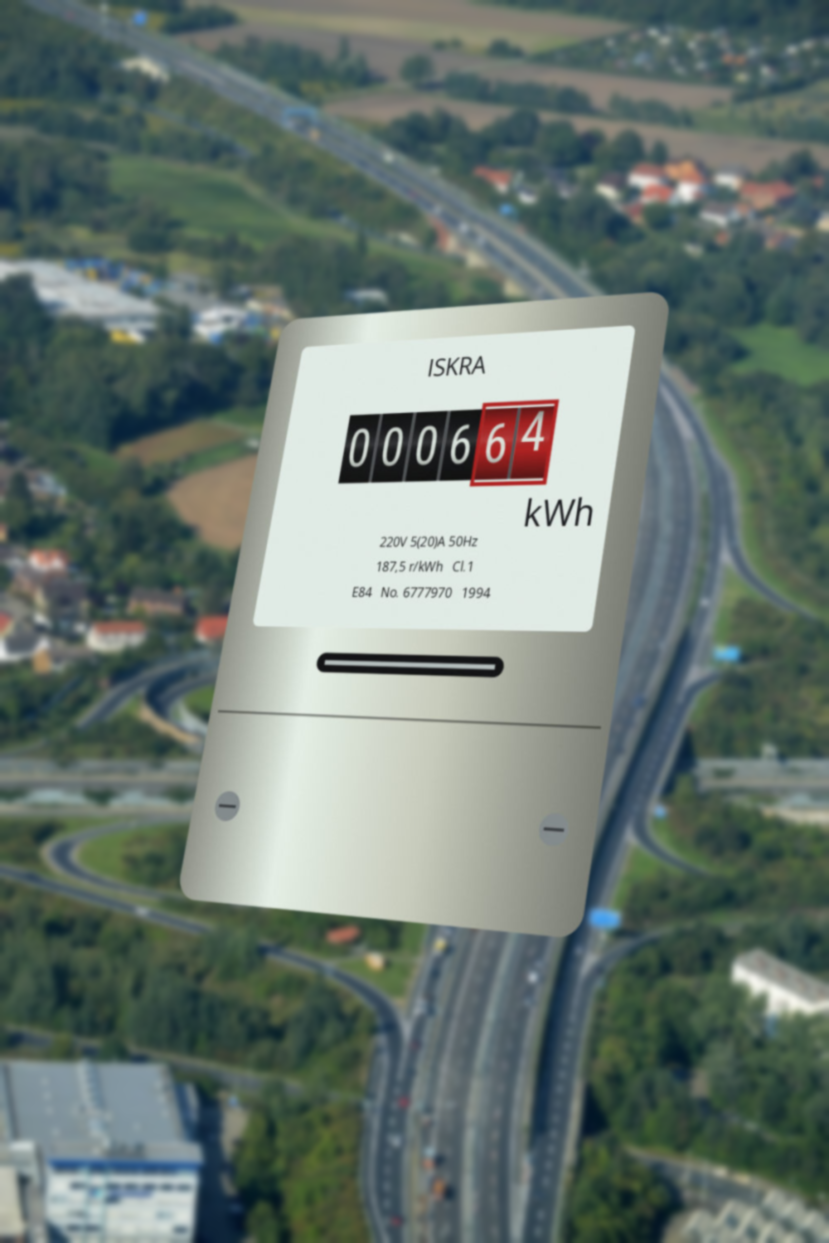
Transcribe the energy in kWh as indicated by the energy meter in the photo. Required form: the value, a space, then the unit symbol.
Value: 6.64 kWh
